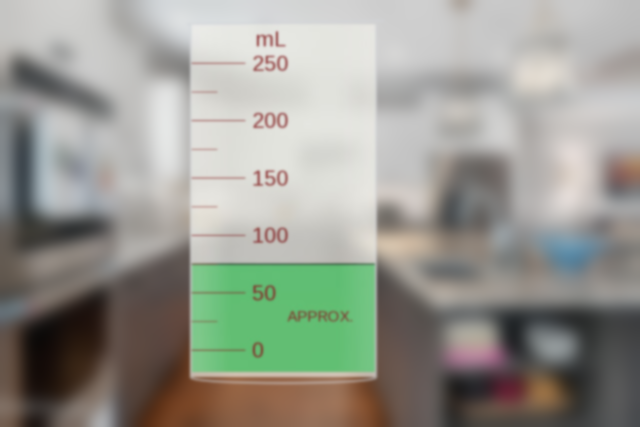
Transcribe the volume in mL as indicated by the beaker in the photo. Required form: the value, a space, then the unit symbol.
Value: 75 mL
